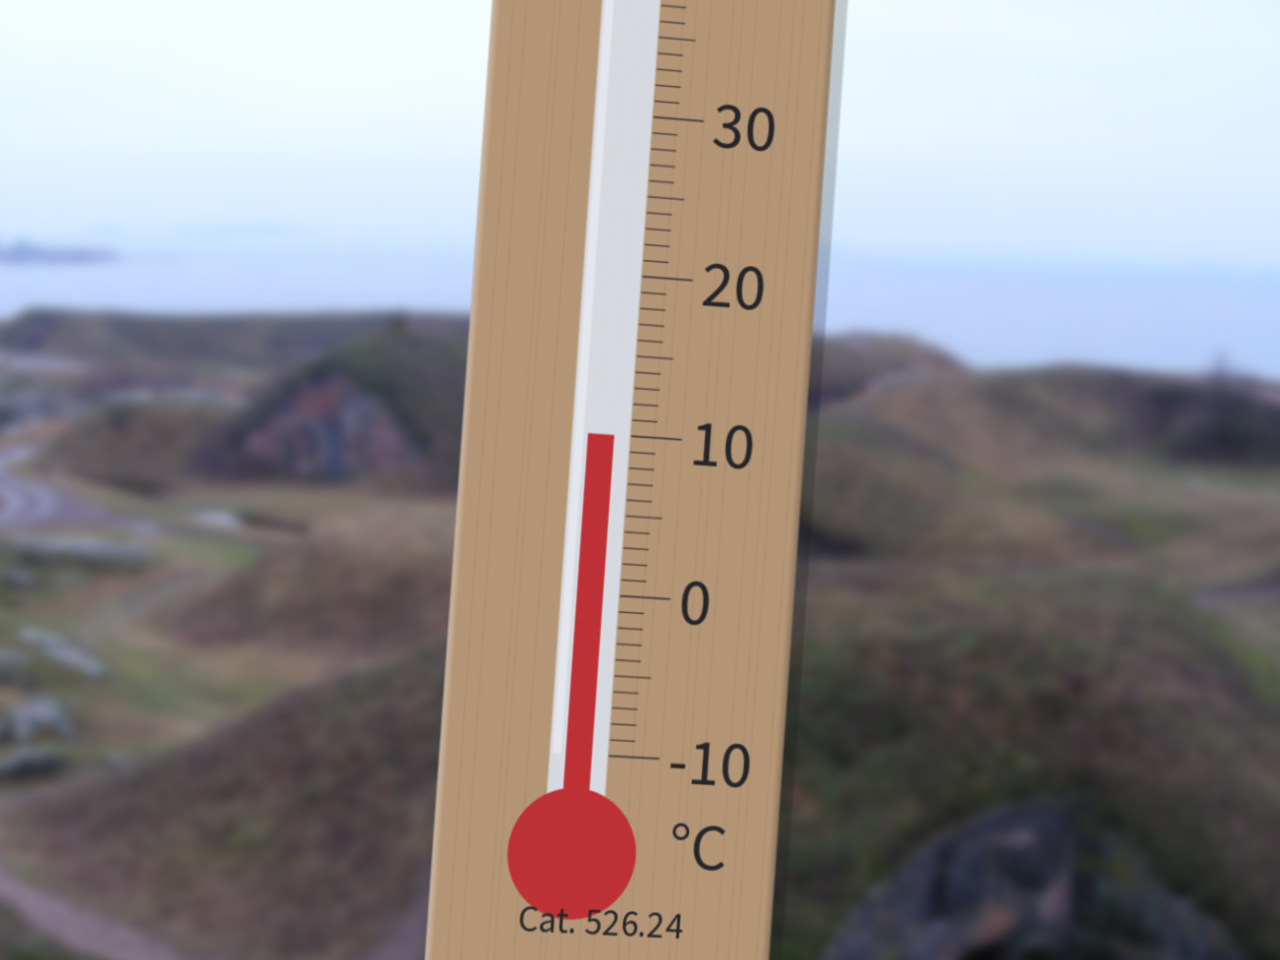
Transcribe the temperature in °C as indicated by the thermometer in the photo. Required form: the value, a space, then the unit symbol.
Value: 10 °C
